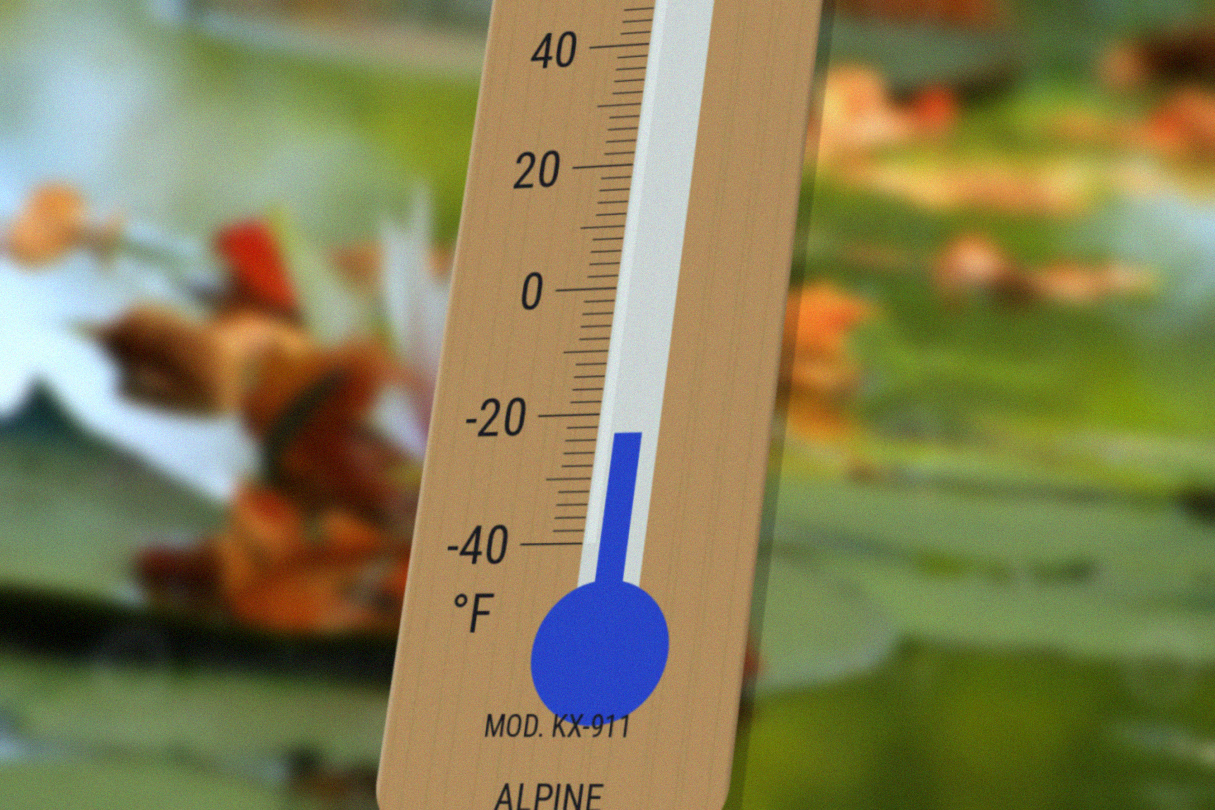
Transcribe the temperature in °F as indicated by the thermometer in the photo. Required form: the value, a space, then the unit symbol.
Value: -23 °F
